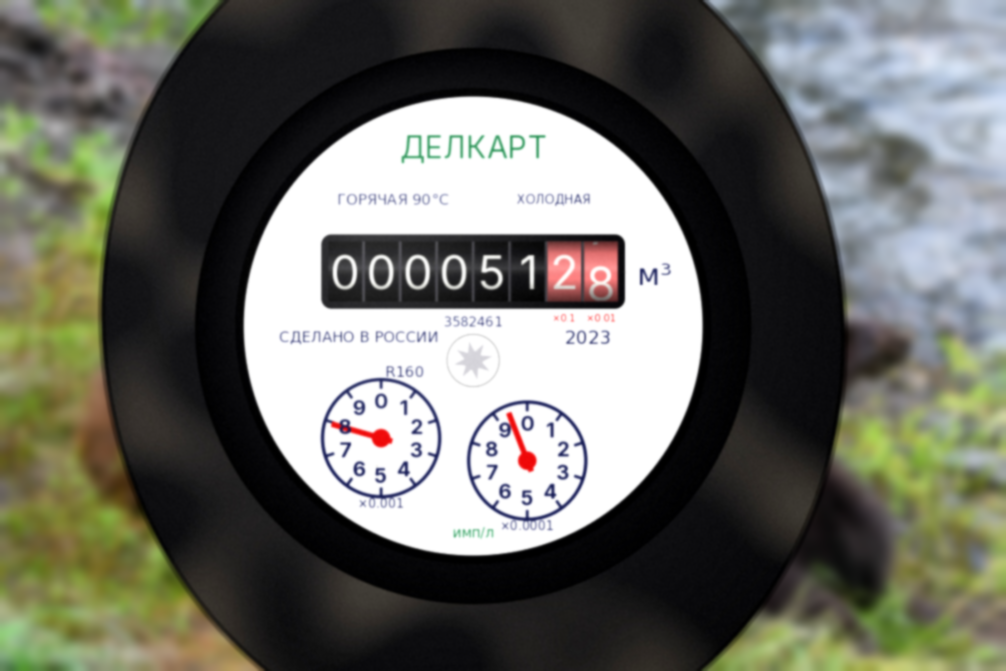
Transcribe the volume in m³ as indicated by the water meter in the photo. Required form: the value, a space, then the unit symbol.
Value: 51.2779 m³
